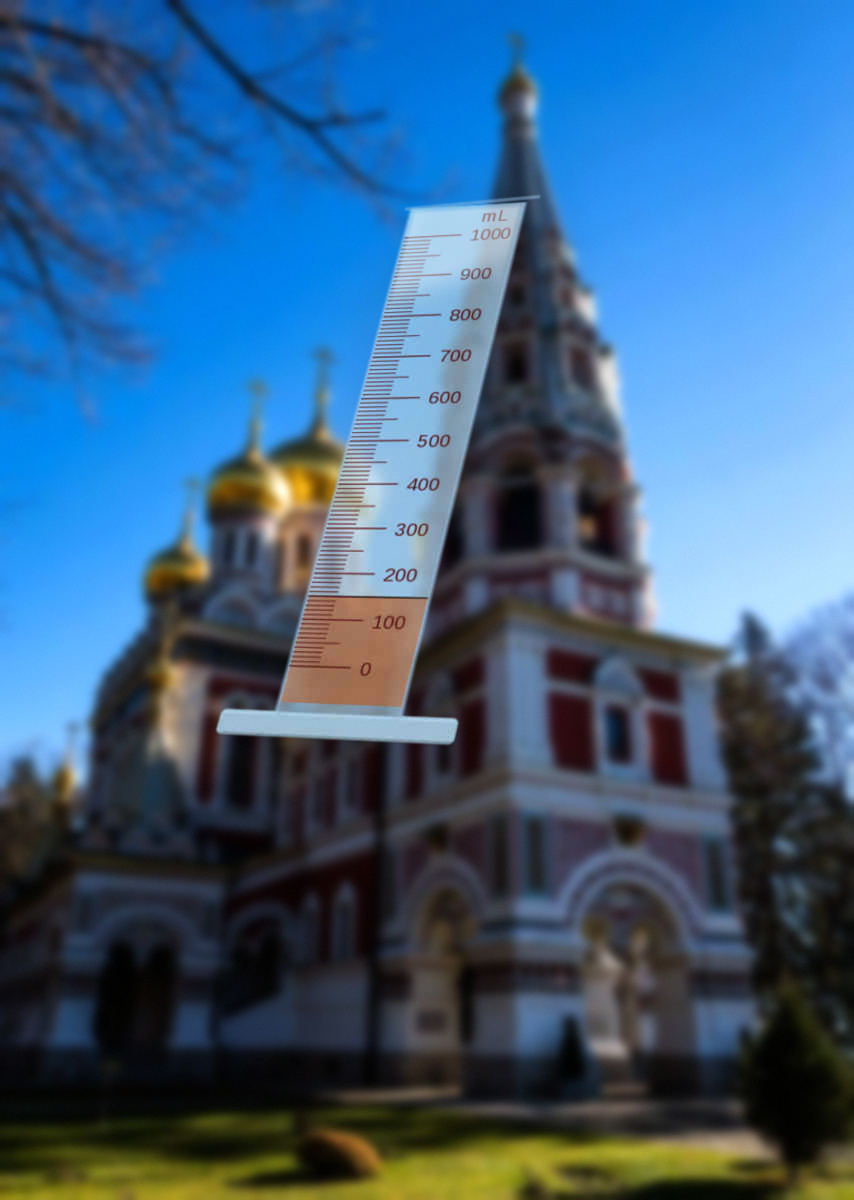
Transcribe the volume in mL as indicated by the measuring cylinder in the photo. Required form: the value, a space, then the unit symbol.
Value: 150 mL
